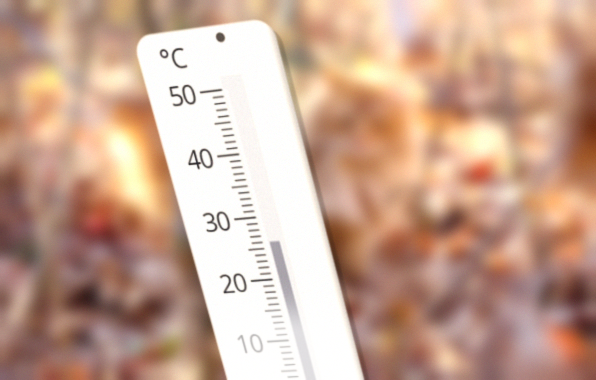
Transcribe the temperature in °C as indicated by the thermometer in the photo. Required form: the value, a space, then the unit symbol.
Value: 26 °C
